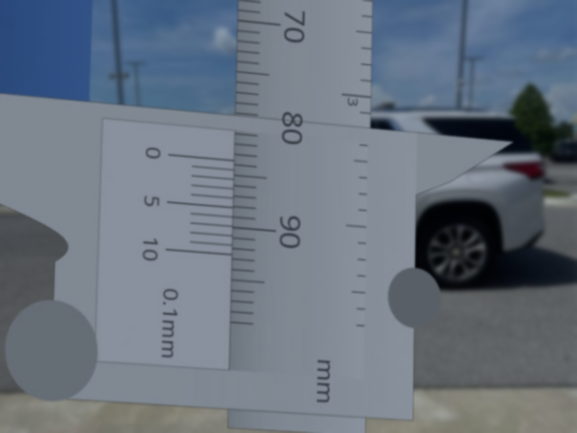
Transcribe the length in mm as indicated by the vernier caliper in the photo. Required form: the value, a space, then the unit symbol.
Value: 83.6 mm
